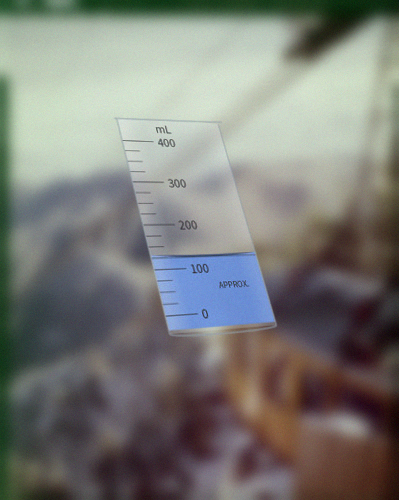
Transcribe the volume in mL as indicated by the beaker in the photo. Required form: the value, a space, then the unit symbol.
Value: 125 mL
